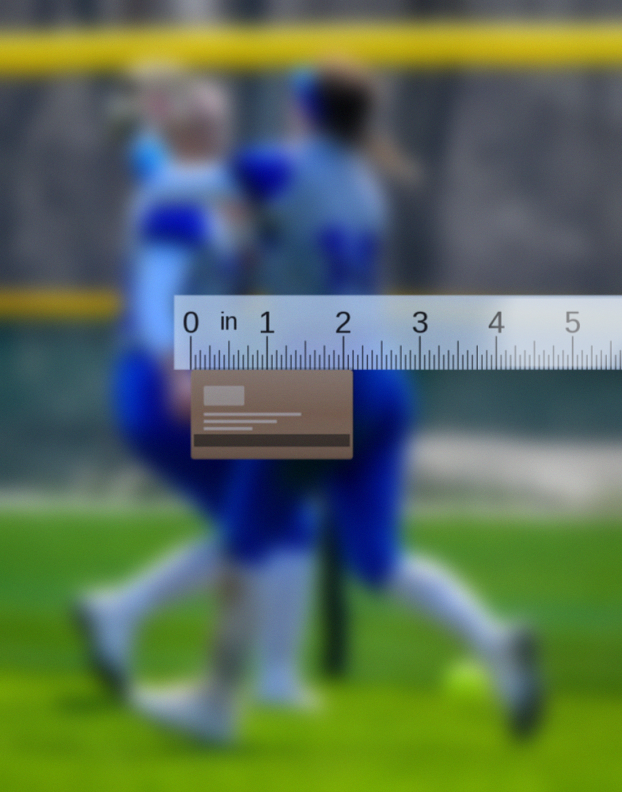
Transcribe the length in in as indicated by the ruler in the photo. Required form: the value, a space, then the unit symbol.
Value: 2.125 in
